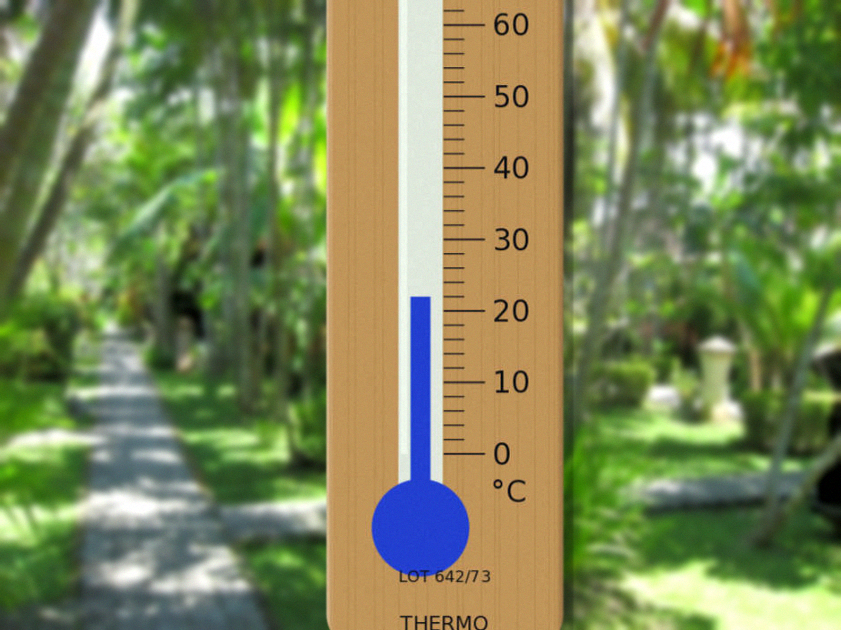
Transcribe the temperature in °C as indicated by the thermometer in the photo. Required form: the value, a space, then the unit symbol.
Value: 22 °C
